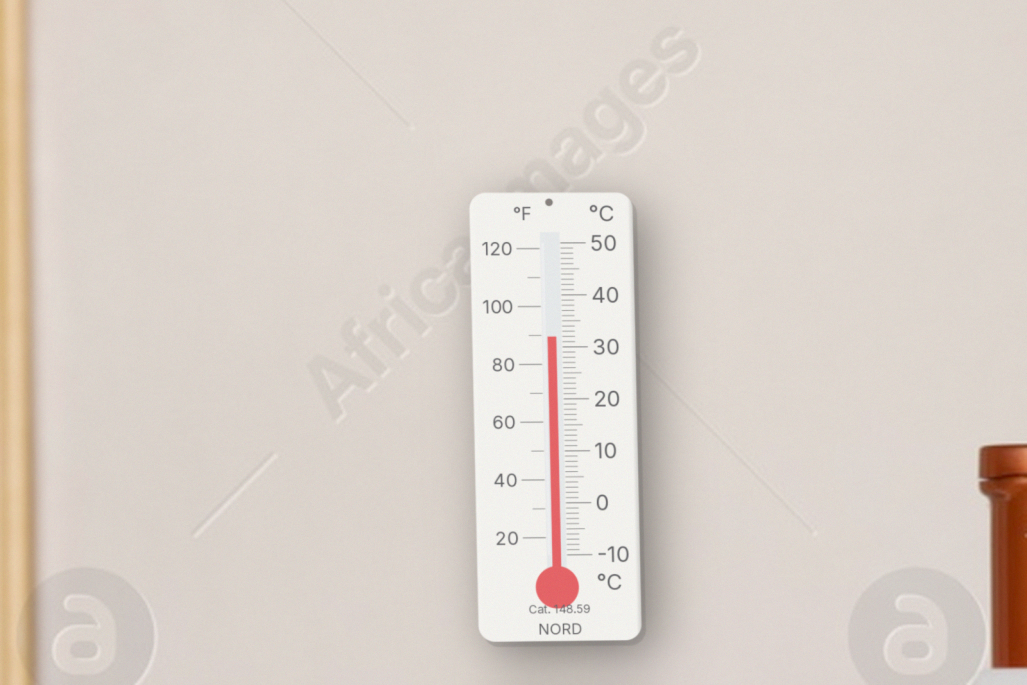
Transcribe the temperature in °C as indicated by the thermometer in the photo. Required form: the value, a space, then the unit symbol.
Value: 32 °C
